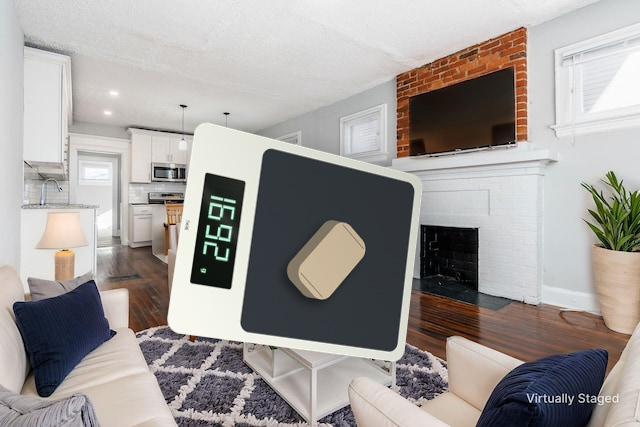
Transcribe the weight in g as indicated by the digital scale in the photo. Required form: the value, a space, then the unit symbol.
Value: 1692 g
